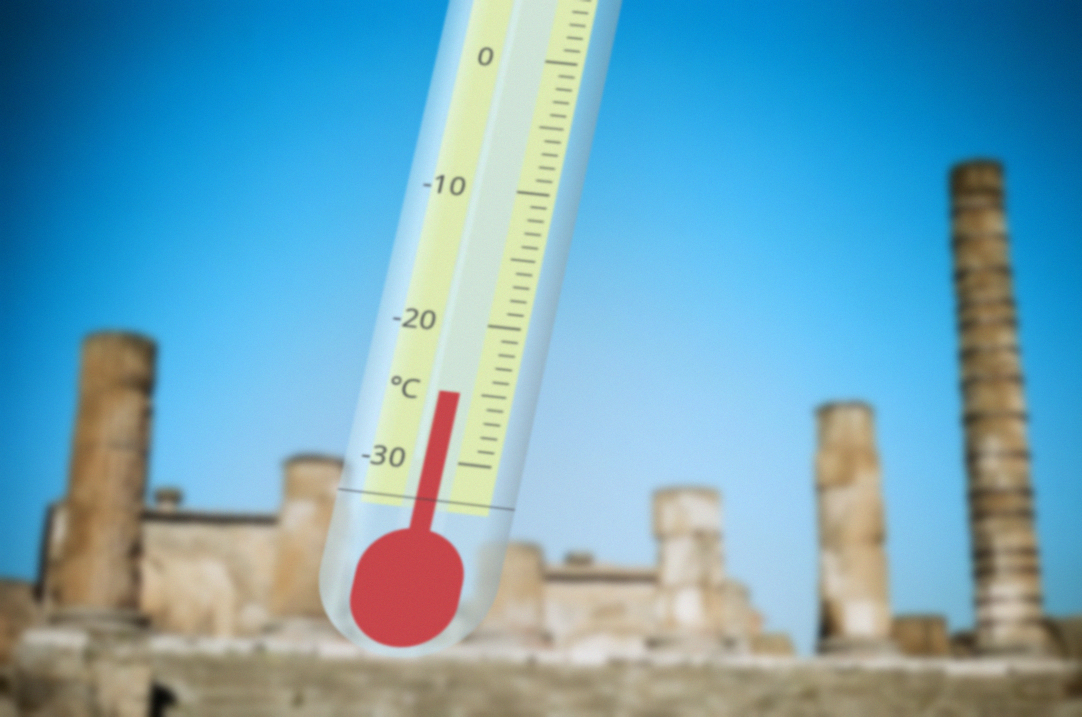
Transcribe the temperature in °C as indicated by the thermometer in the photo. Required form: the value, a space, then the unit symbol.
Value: -25 °C
